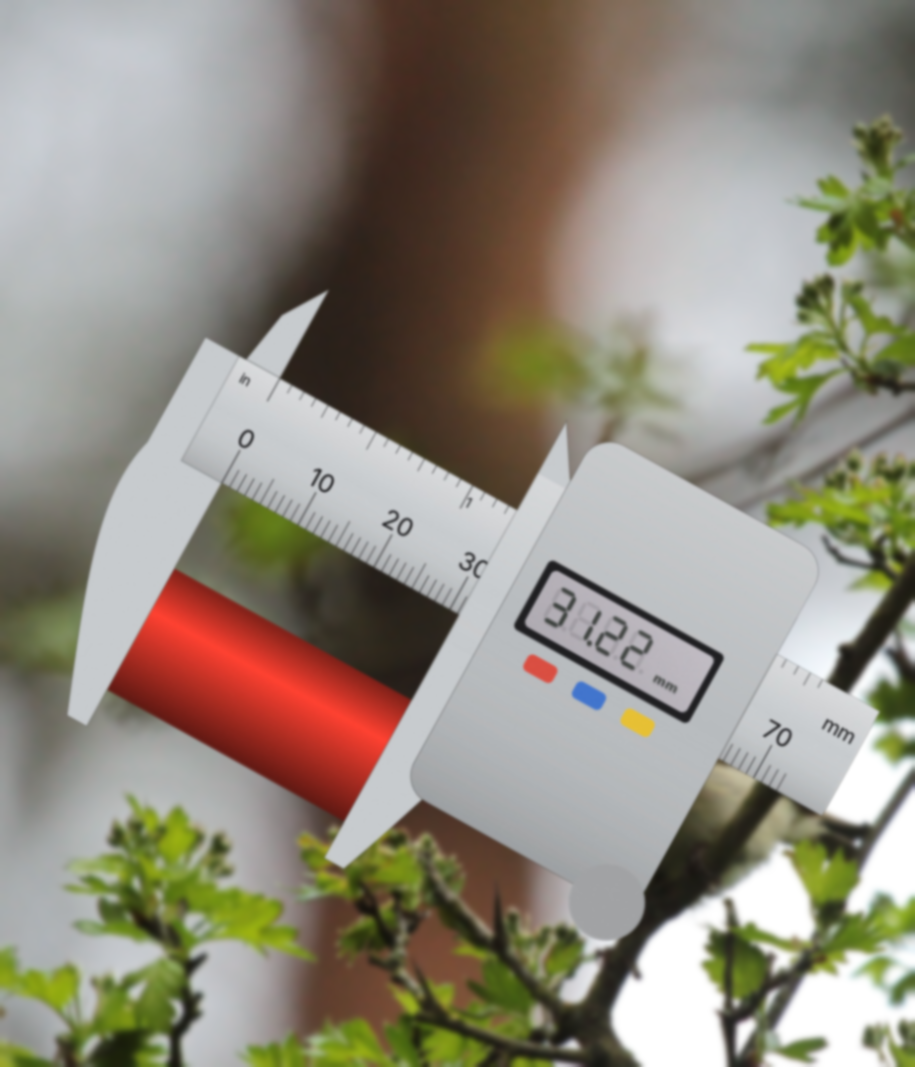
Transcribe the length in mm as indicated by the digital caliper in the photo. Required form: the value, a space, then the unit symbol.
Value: 31.22 mm
